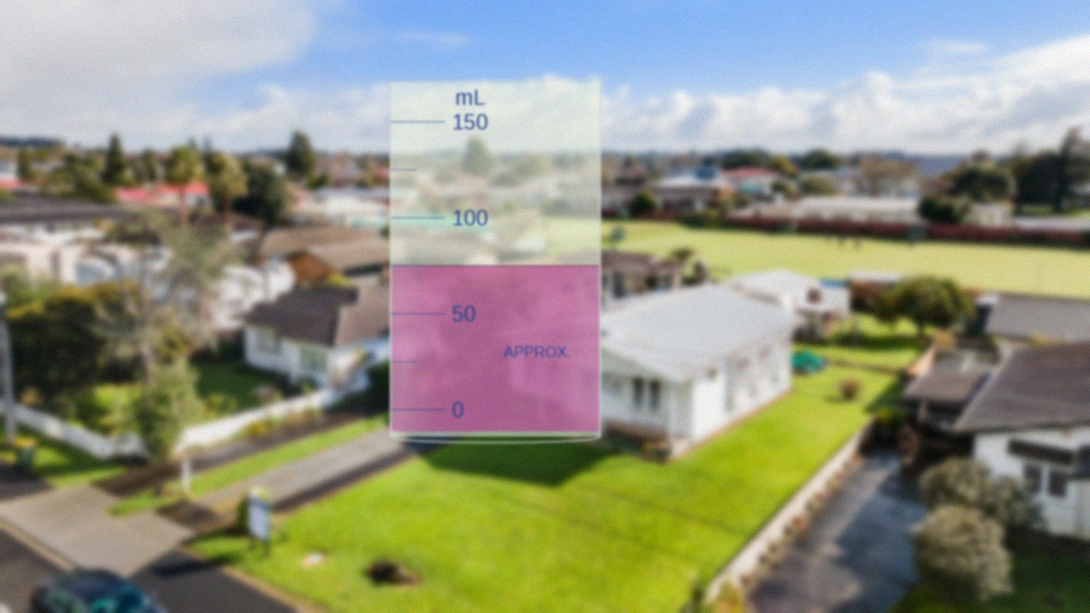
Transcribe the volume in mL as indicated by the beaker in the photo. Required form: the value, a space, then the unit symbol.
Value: 75 mL
